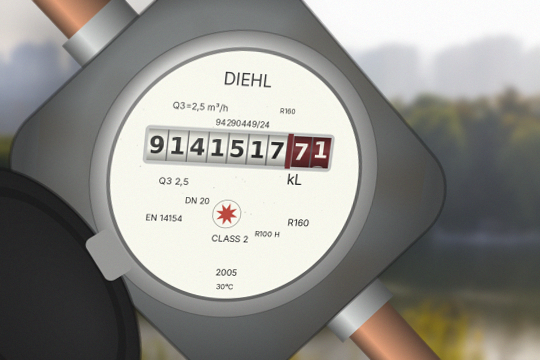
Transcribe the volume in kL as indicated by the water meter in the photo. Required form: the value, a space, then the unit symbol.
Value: 9141517.71 kL
